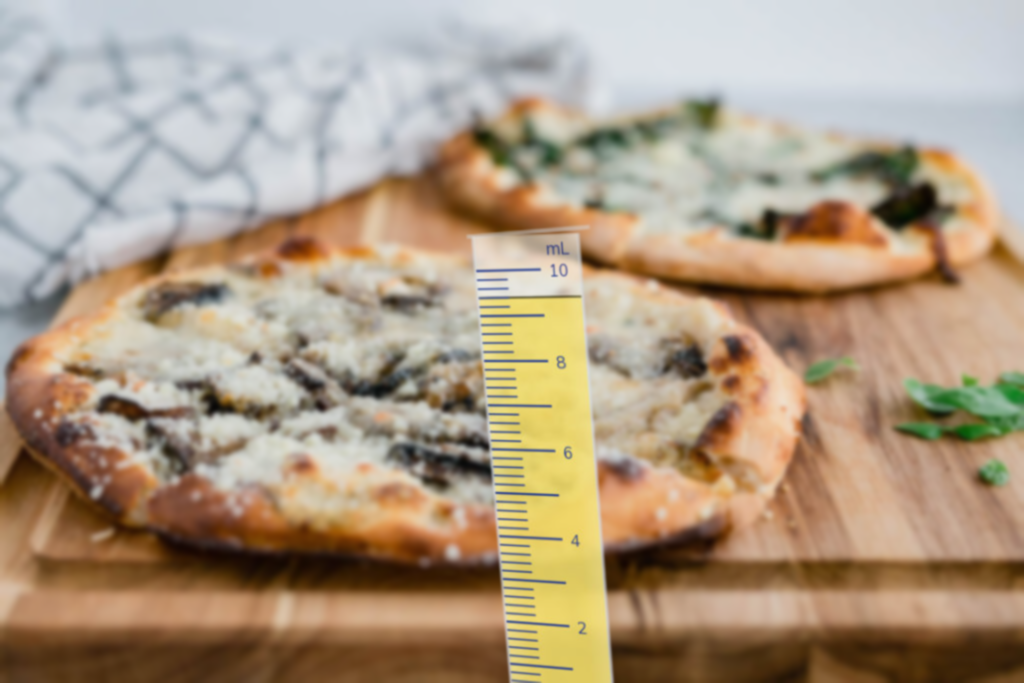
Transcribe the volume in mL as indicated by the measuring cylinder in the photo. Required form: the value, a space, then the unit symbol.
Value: 9.4 mL
